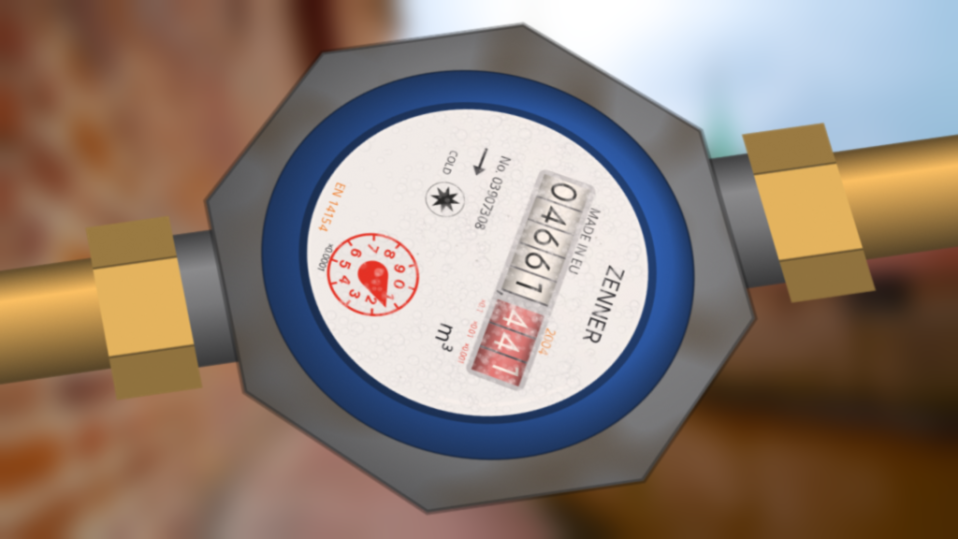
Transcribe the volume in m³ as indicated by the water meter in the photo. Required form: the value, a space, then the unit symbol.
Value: 4661.4411 m³
